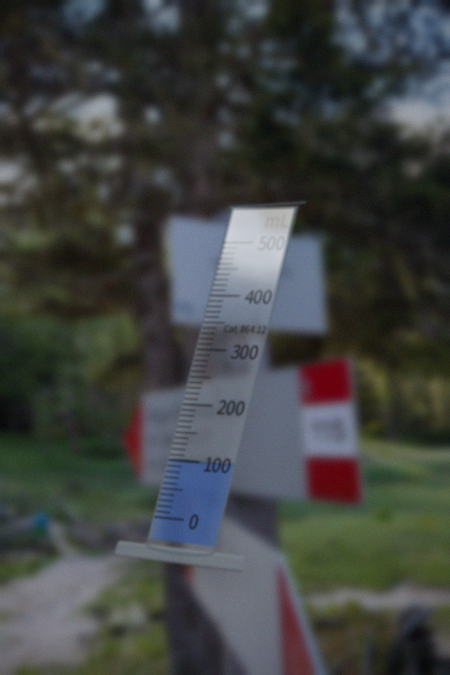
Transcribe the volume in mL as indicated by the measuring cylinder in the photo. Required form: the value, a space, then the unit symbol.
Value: 100 mL
